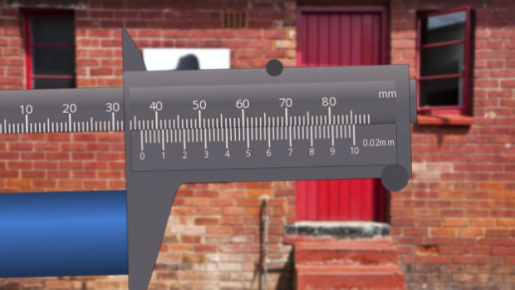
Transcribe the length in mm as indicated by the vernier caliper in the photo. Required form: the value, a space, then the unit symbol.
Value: 36.5 mm
